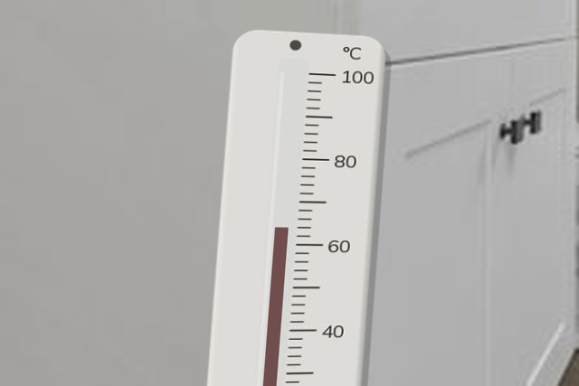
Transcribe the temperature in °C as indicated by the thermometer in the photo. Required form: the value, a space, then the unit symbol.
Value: 64 °C
